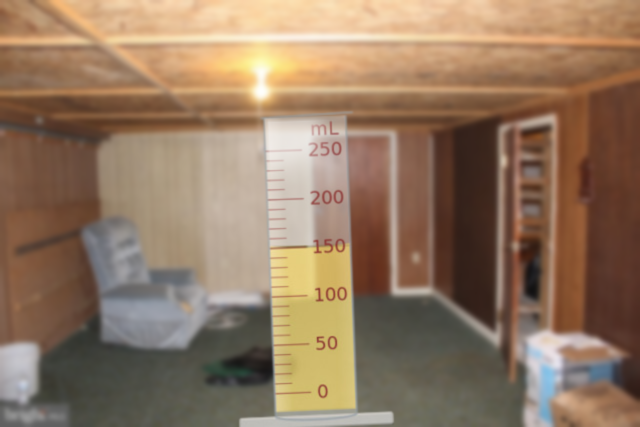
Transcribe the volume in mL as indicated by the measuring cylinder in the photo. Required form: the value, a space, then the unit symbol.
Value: 150 mL
